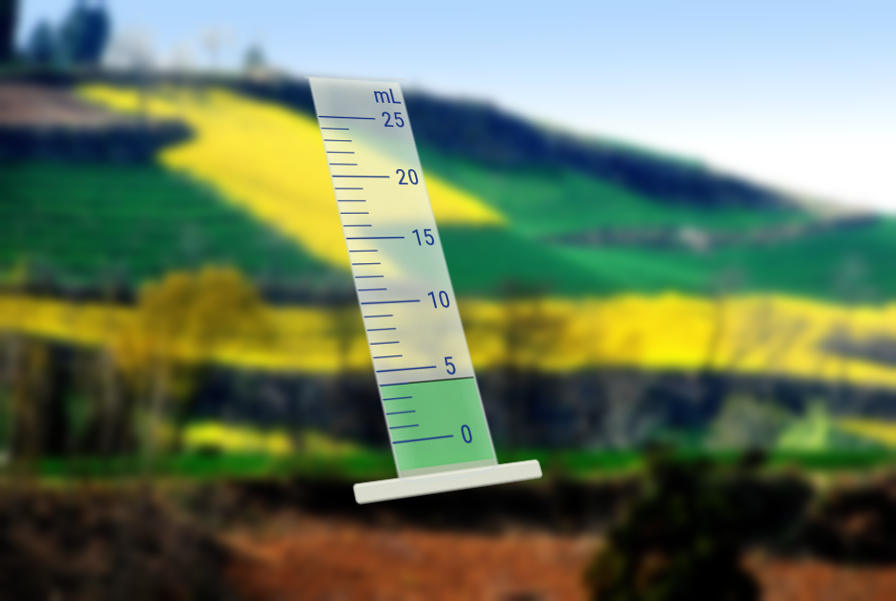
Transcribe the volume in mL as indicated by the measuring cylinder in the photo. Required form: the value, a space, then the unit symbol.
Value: 4 mL
